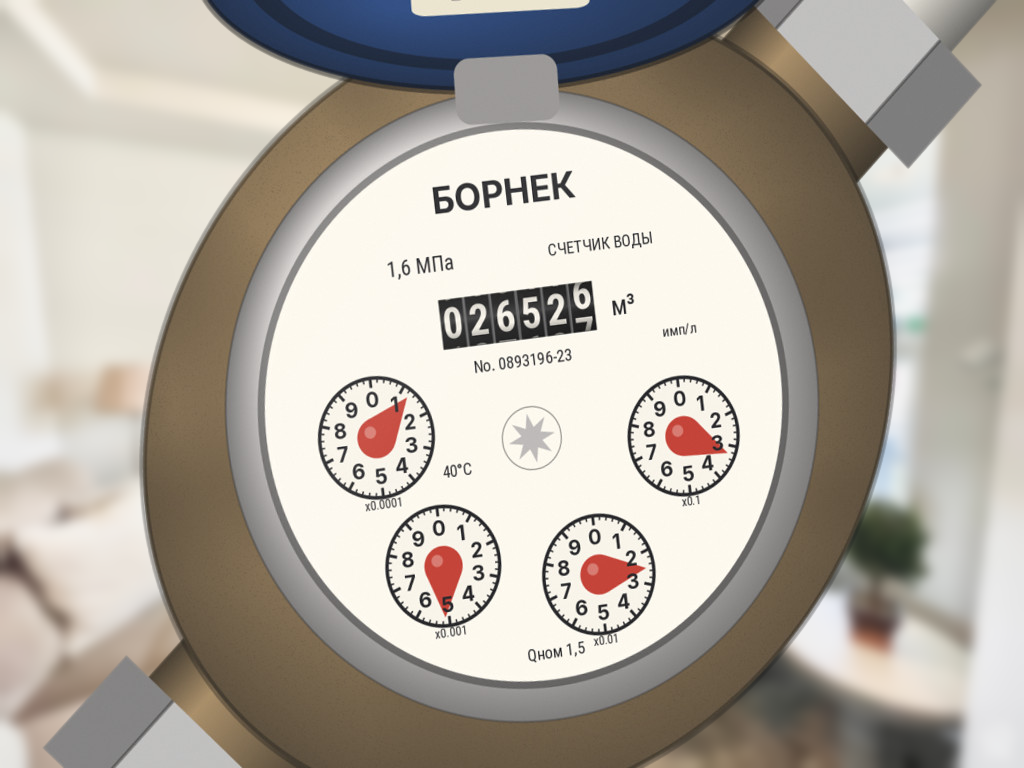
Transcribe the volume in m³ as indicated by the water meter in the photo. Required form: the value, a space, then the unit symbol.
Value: 26526.3251 m³
